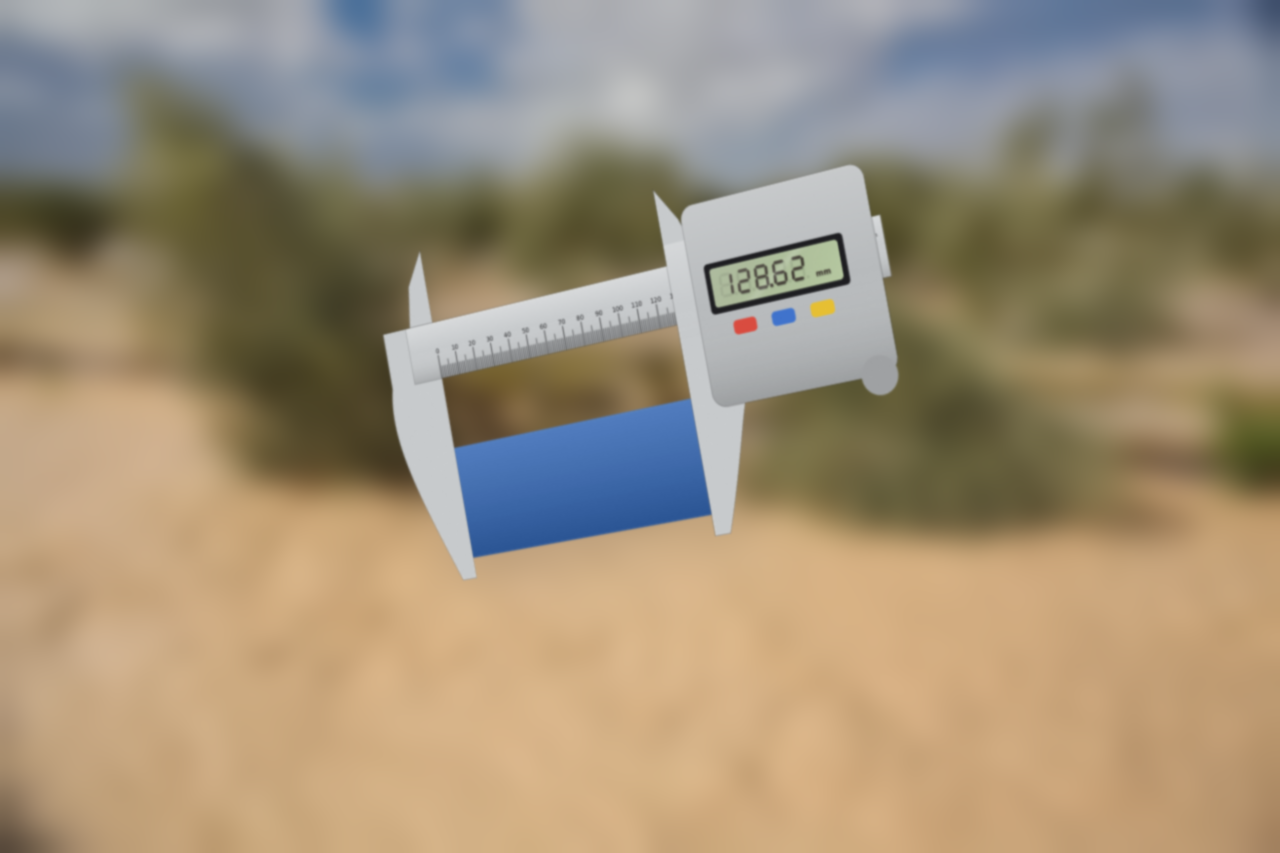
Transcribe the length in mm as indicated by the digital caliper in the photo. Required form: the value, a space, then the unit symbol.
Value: 128.62 mm
